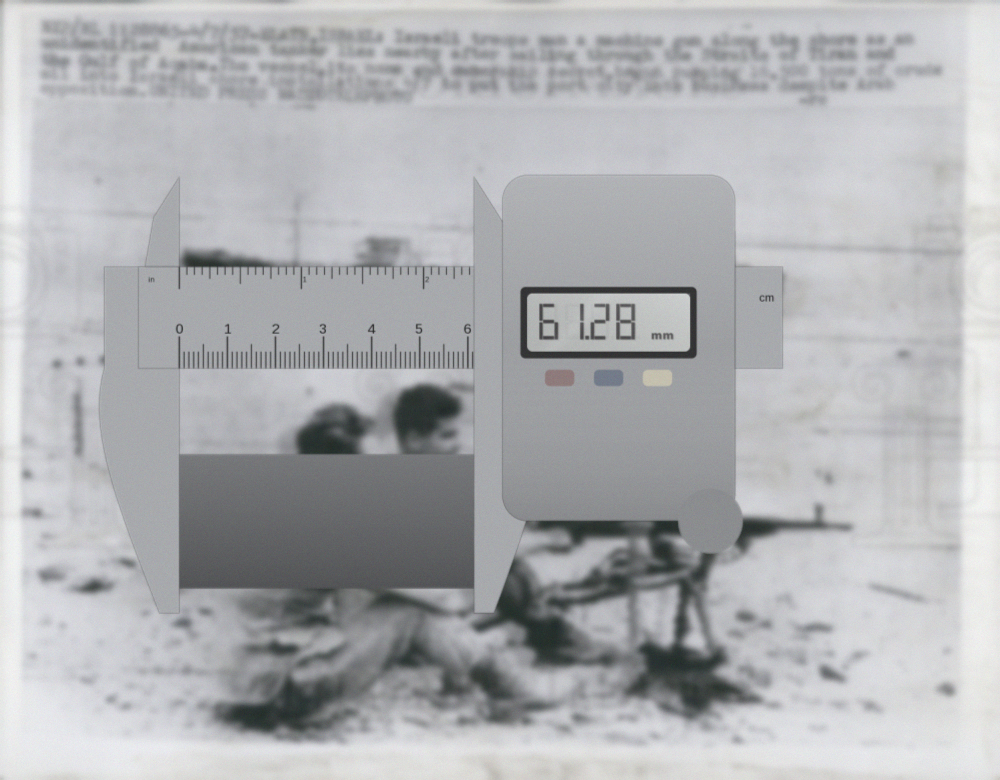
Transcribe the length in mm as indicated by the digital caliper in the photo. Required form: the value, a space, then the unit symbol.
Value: 61.28 mm
